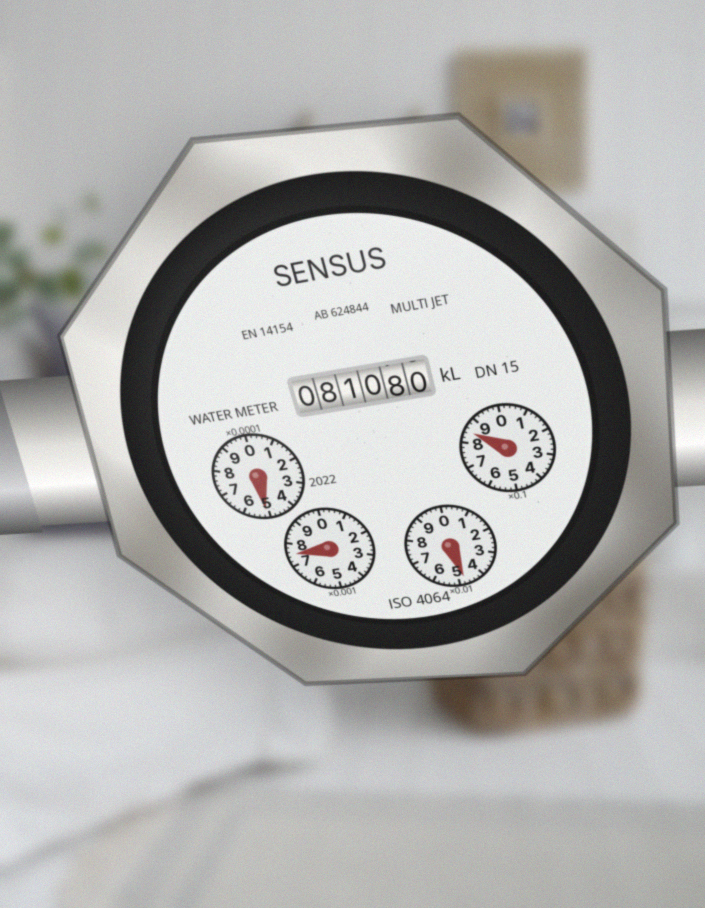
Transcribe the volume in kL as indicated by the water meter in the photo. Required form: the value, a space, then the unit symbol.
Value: 81079.8475 kL
